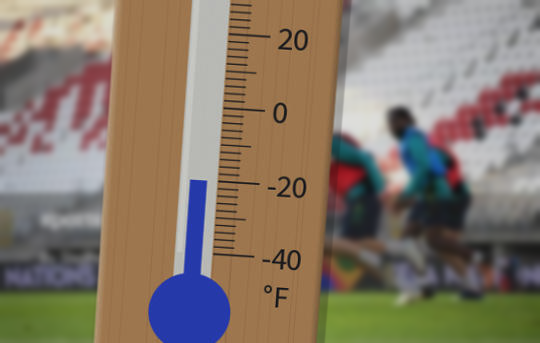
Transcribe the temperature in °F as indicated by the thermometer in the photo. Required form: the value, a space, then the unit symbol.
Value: -20 °F
